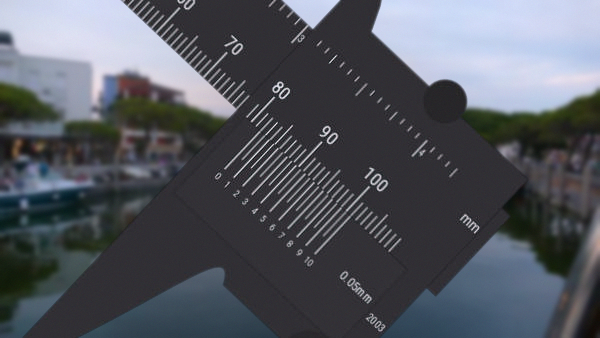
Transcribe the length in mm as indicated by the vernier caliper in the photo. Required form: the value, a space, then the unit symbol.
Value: 82.0 mm
